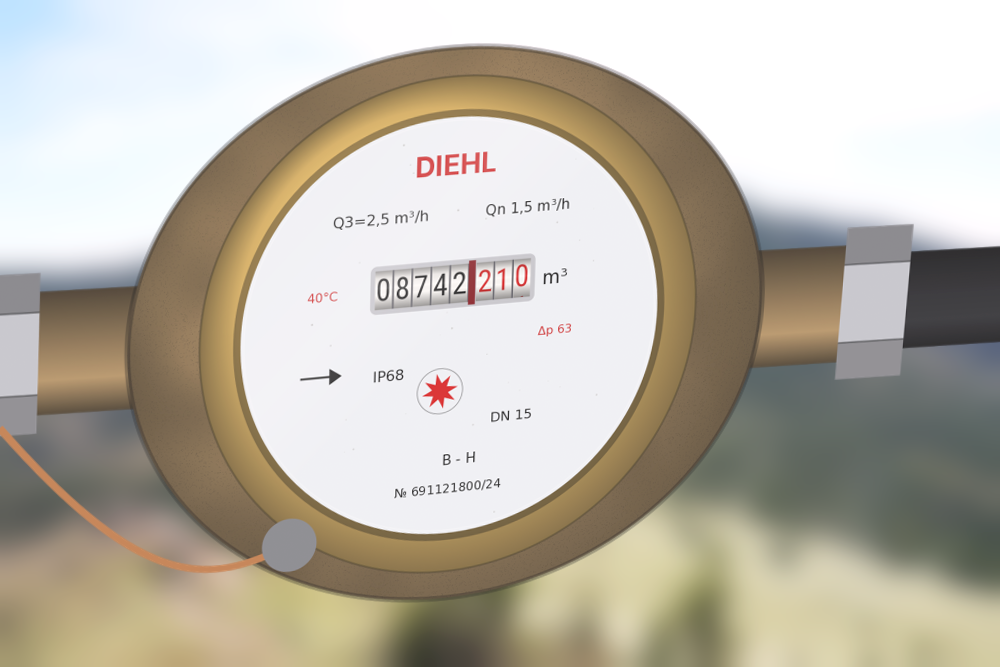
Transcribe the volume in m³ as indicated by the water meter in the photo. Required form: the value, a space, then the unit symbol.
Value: 8742.210 m³
